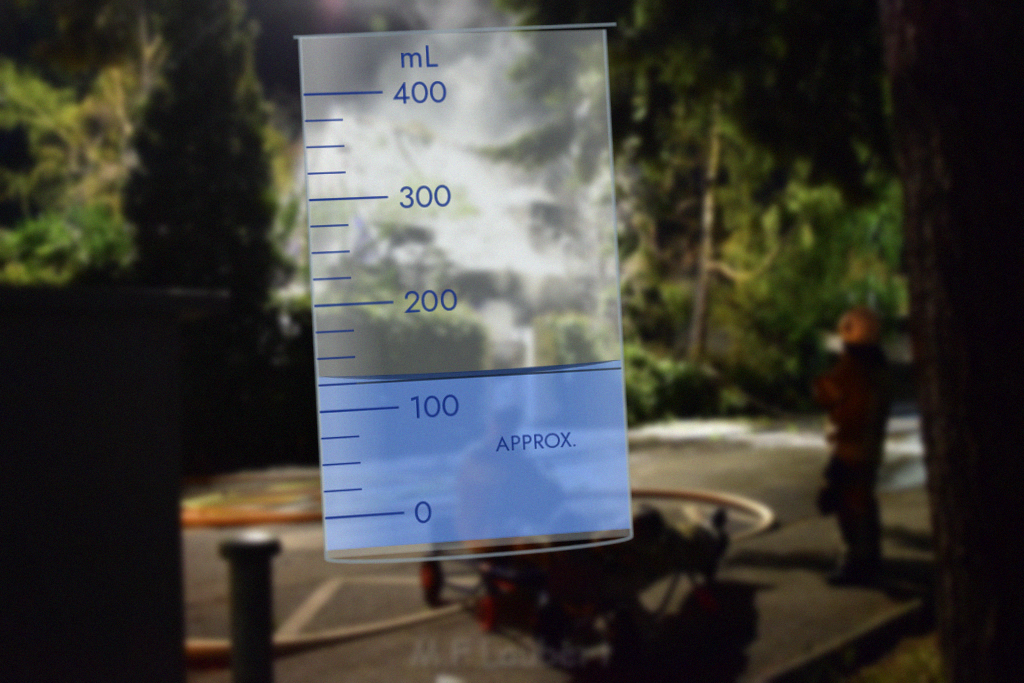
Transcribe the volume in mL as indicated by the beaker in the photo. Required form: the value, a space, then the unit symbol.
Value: 125 mL
